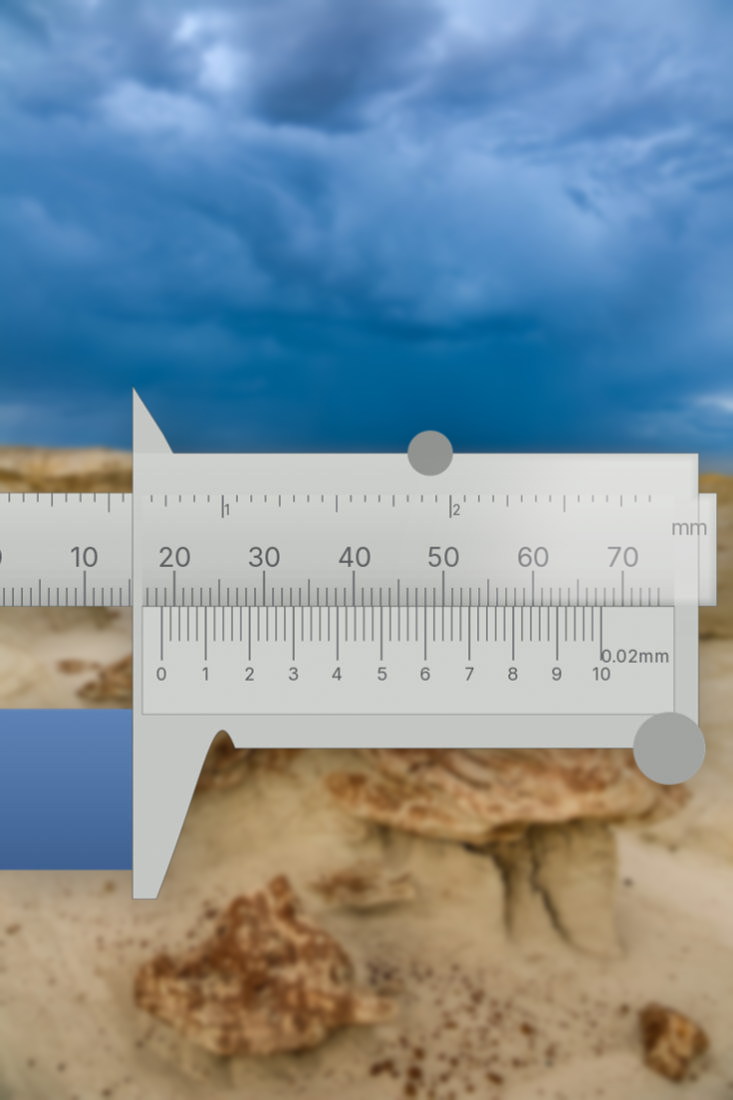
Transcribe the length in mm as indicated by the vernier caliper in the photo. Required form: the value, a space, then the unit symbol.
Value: 18.6 mm
